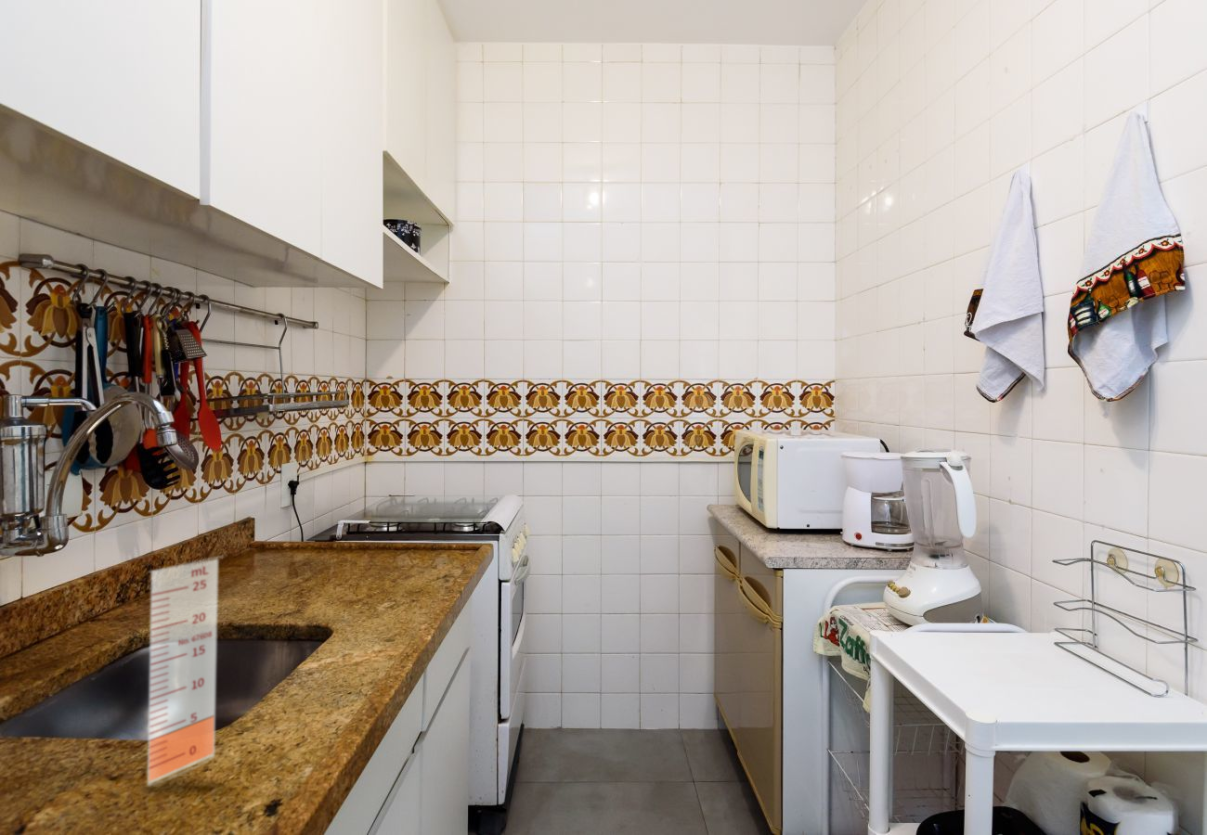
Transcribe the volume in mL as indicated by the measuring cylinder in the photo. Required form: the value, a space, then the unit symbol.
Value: 4 mL
